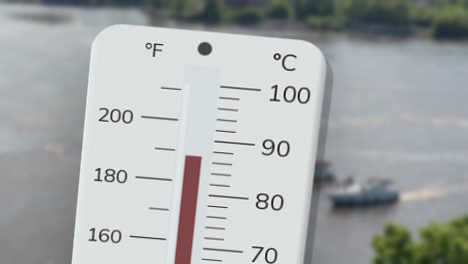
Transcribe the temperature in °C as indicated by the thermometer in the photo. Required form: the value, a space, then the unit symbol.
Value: 87 °C
